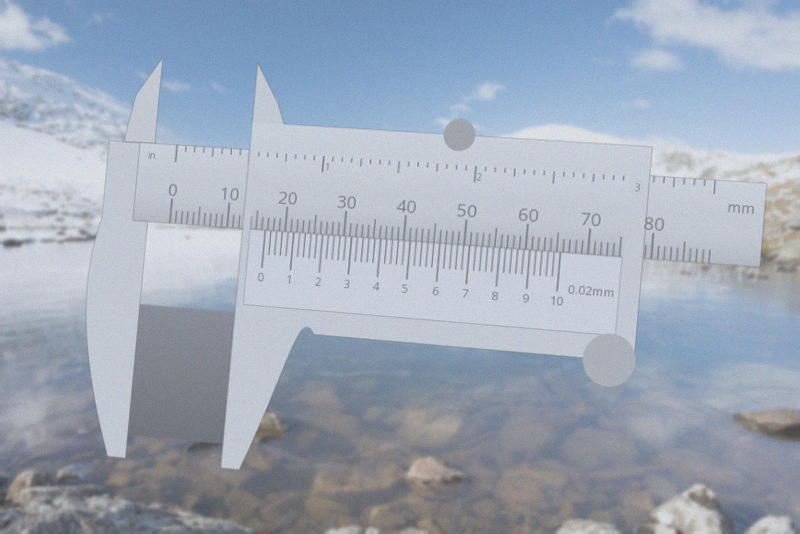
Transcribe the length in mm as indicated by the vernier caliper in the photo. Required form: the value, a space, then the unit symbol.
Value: 16.6 mm
